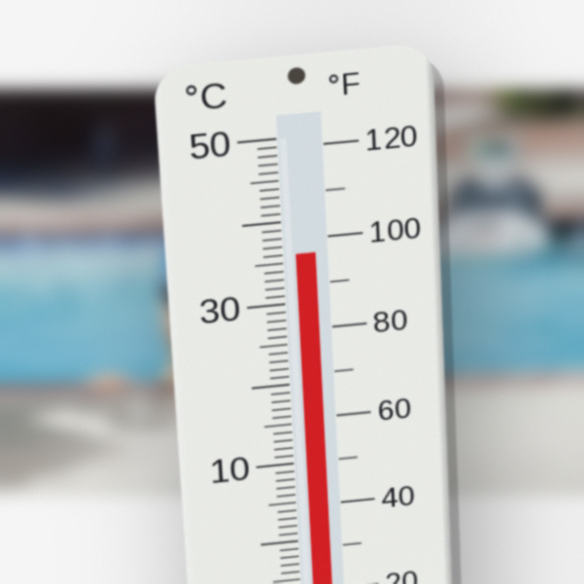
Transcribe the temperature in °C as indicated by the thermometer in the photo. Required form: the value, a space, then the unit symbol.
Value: 36 °C
